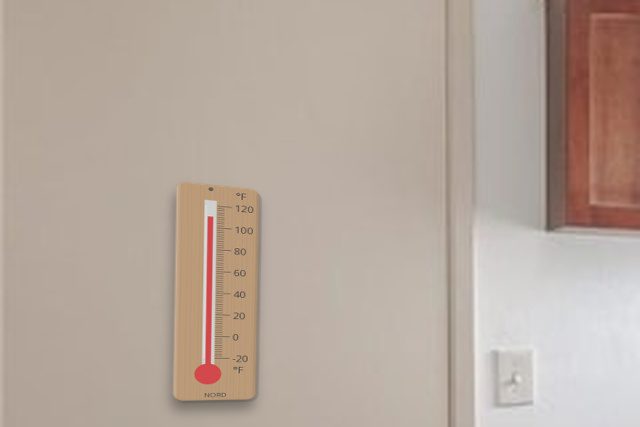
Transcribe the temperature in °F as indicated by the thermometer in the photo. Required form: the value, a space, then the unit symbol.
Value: 110 °F
